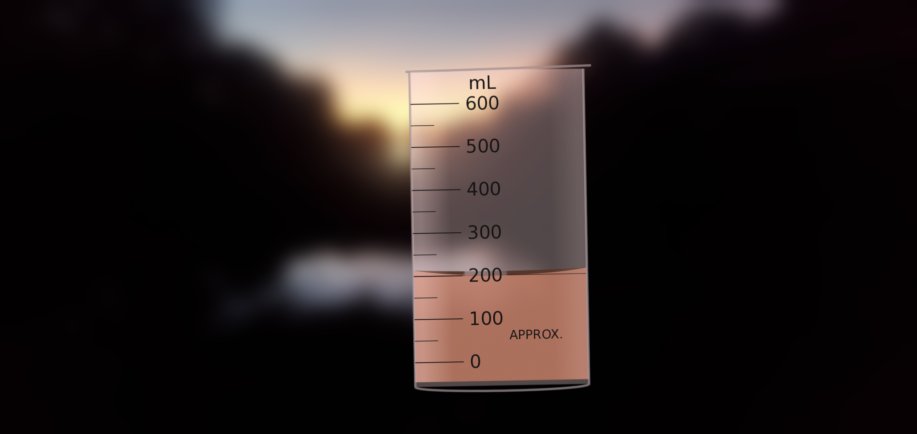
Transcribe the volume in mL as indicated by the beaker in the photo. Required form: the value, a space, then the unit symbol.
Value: 200 mL
